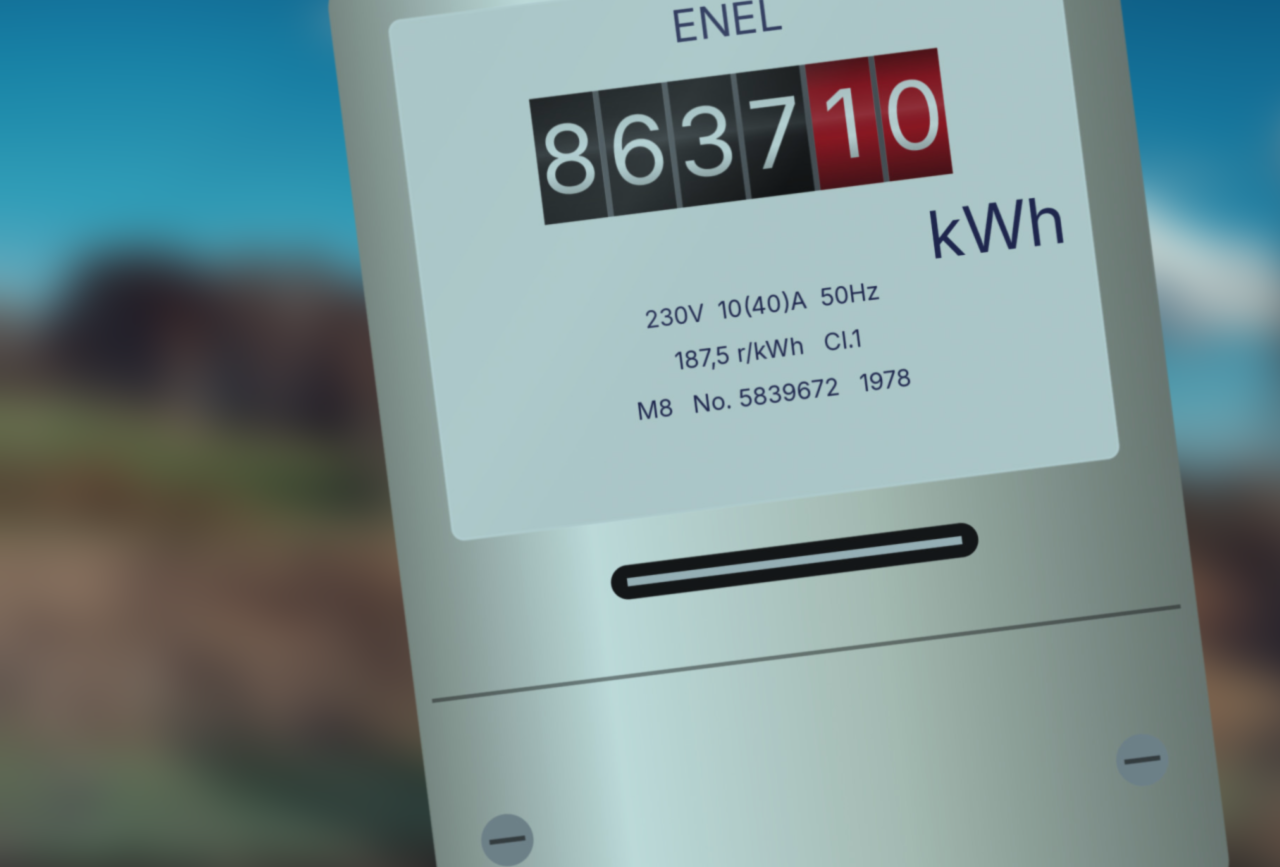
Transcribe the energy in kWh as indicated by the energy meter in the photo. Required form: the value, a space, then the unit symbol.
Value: 8637.10 kWh
